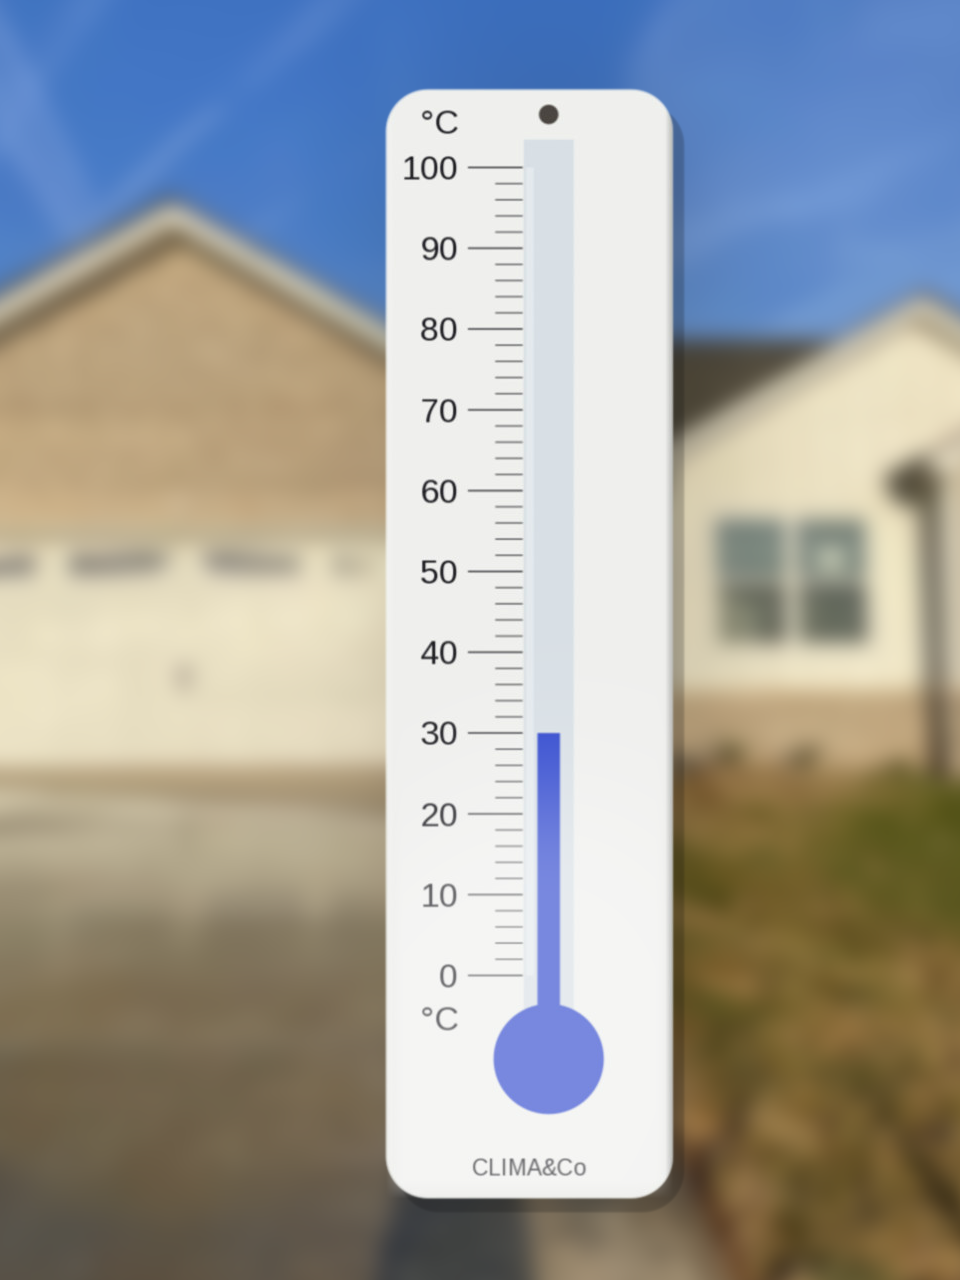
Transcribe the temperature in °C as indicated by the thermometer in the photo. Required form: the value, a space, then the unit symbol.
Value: 30 °C
